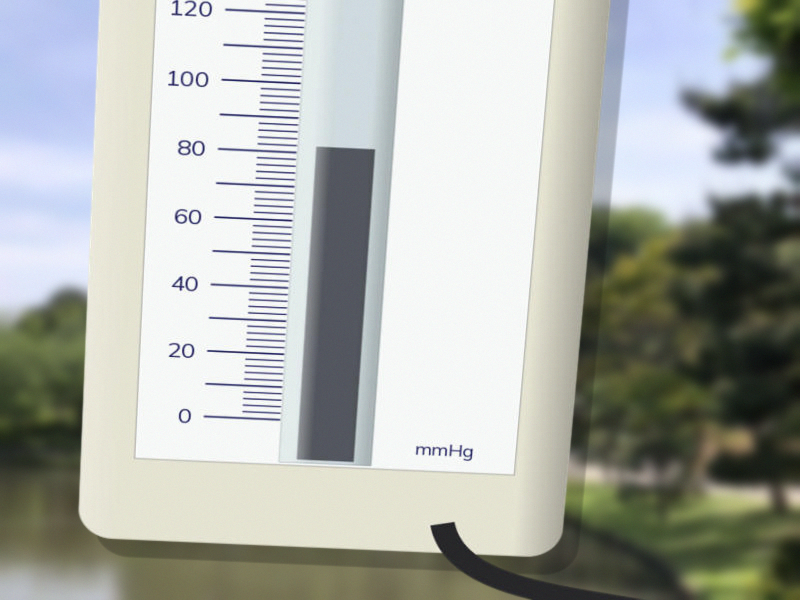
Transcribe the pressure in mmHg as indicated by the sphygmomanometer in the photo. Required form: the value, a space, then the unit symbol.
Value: 82 mmHg
